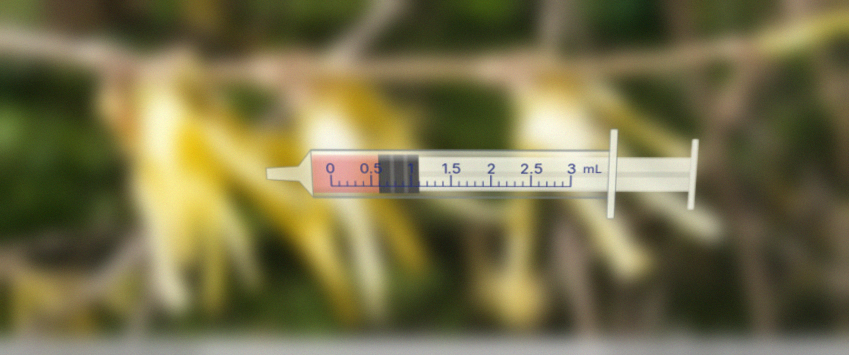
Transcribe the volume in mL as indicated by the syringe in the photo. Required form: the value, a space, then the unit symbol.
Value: 0.6 mL
